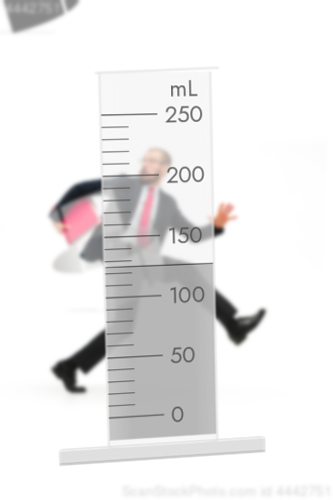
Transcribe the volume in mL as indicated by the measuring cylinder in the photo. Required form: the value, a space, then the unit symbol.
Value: 125 mL
